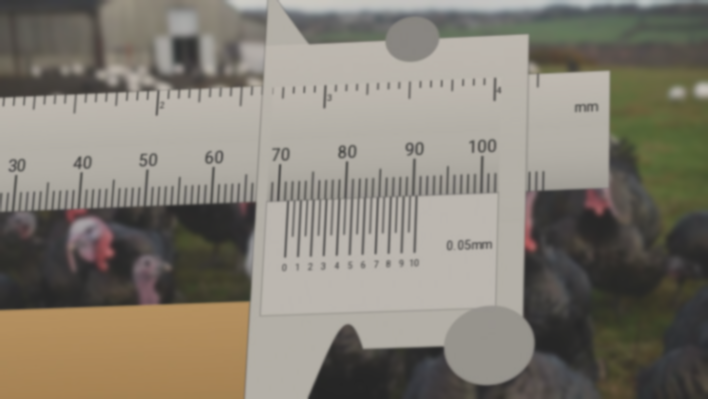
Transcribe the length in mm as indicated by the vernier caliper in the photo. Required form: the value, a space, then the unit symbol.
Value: 71.5 mm
